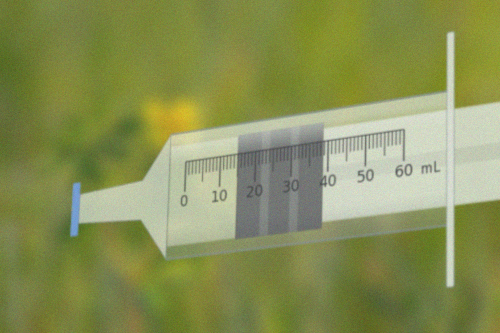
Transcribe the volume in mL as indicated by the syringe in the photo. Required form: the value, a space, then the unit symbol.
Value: 15 mL
